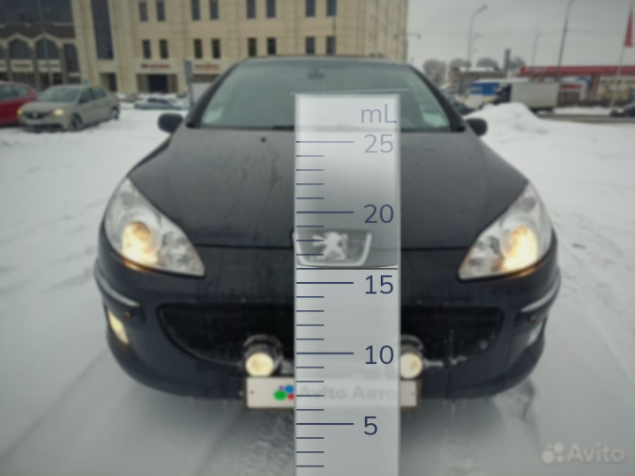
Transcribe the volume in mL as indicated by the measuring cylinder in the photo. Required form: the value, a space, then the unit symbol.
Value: 16 mL
